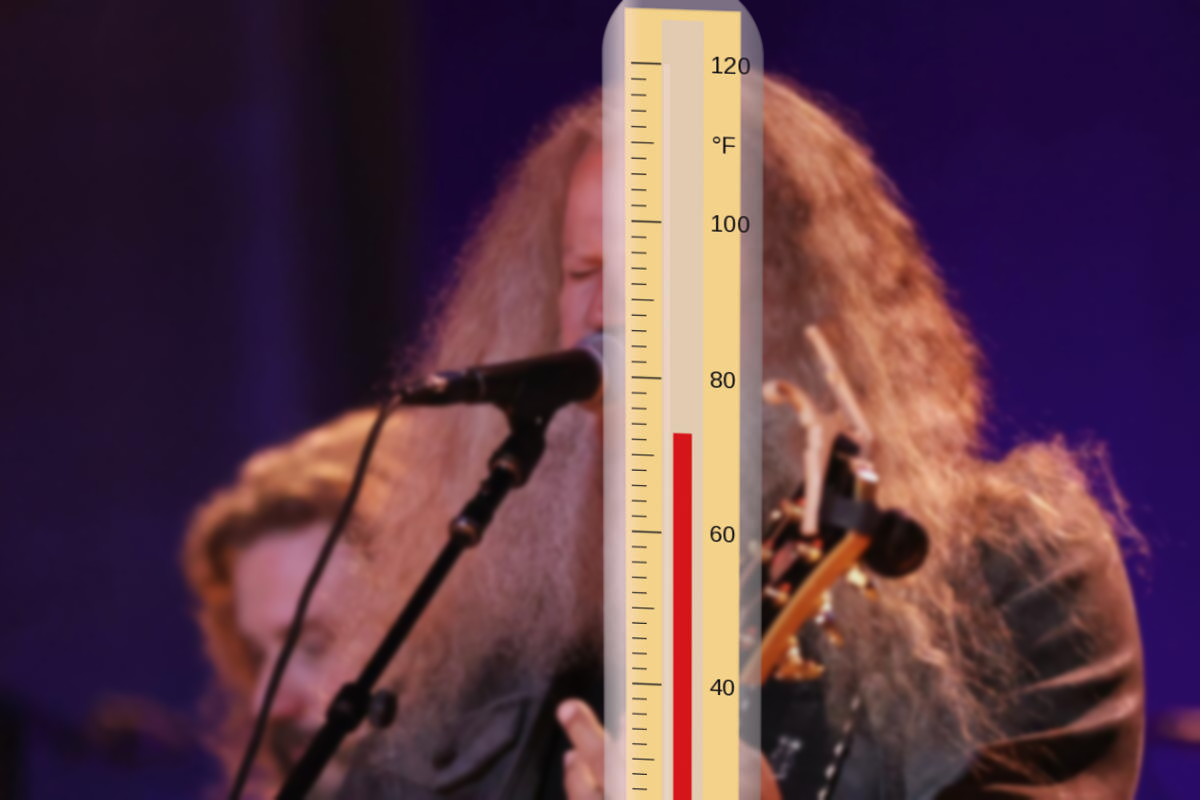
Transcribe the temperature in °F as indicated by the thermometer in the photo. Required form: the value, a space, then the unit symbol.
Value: 73 °F
